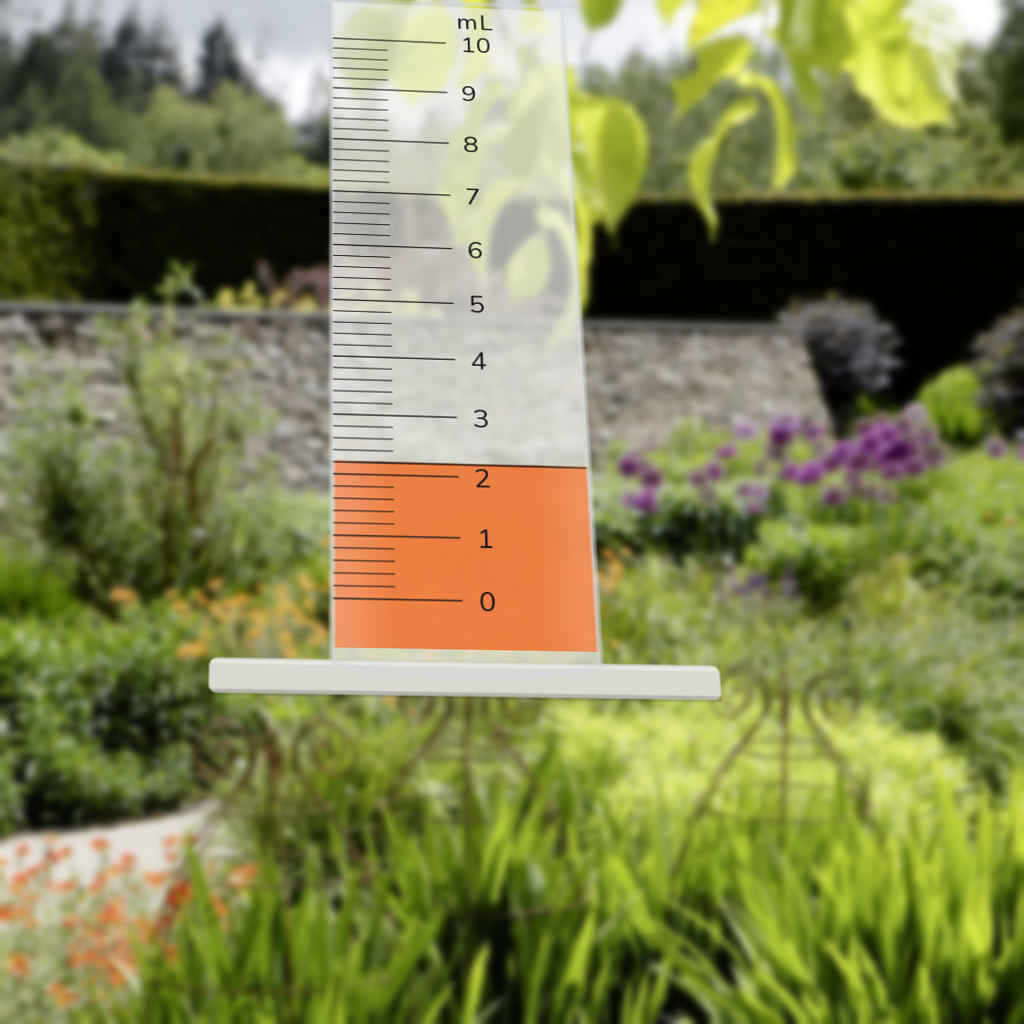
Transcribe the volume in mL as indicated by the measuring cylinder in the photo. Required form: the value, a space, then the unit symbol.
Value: 2.2 mL
